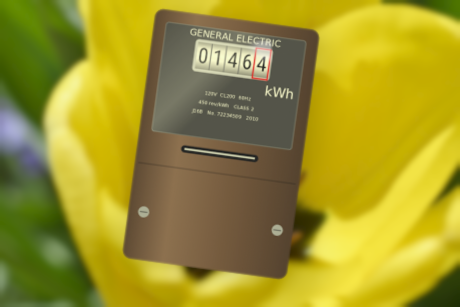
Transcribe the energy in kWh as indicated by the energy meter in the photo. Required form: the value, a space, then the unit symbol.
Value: 146.4 kWh
